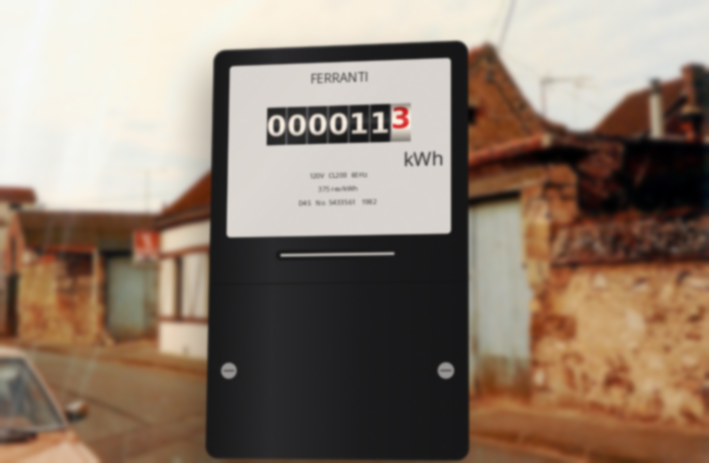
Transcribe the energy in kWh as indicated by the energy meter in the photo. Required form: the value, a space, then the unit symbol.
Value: 11.3 kWh
